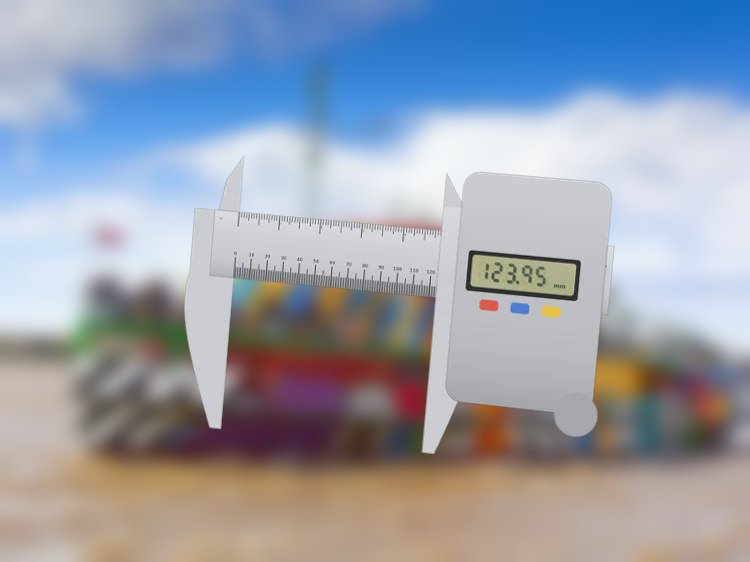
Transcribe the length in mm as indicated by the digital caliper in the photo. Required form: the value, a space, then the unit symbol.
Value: 123.95 mm
